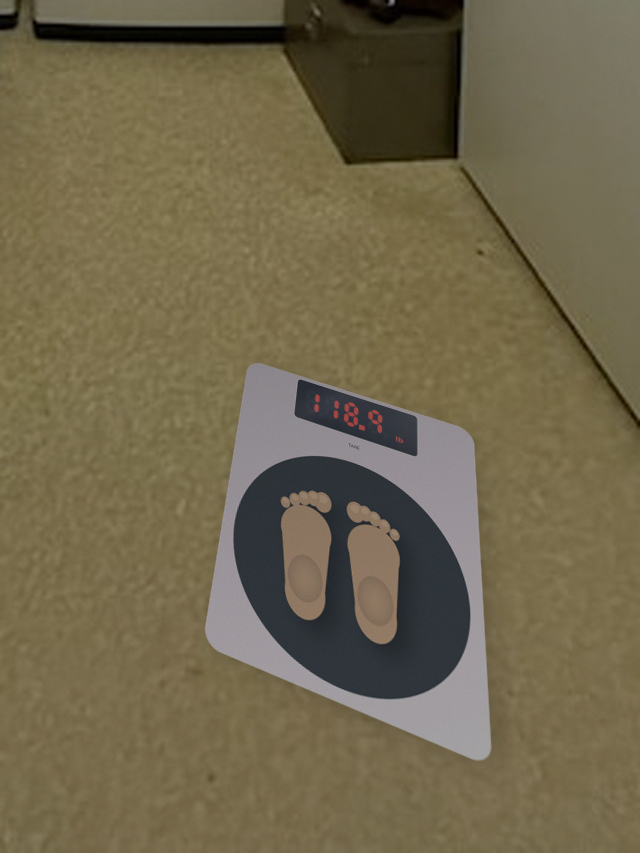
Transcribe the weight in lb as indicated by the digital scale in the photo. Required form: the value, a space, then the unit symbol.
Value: 118.9 lb
